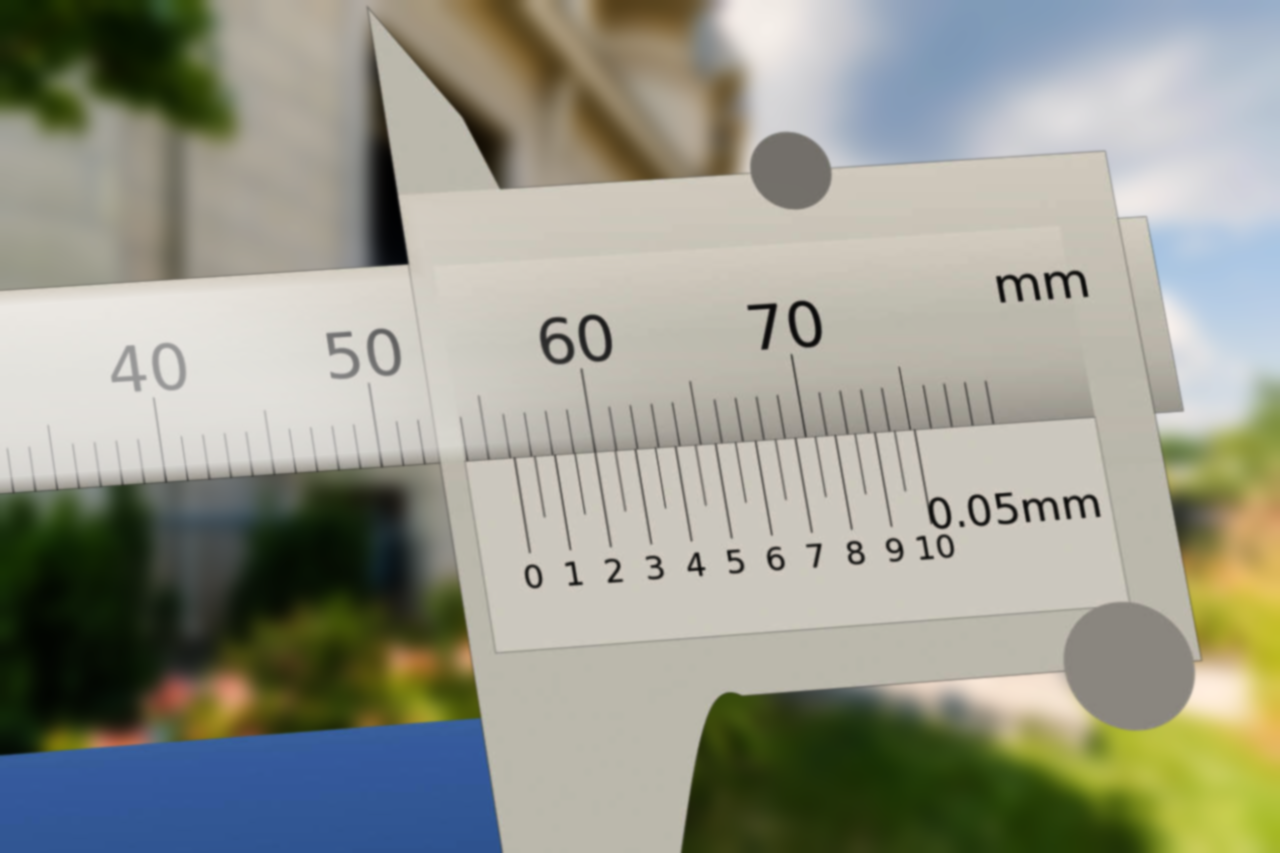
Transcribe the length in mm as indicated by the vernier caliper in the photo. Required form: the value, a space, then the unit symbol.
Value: 56.2 mm
